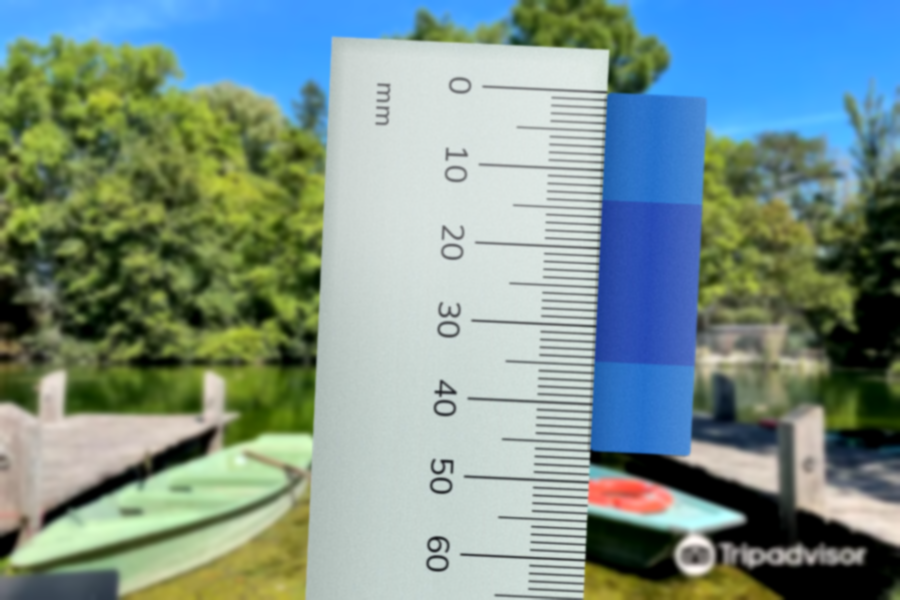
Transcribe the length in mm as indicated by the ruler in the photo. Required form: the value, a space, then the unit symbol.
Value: 46 mm
